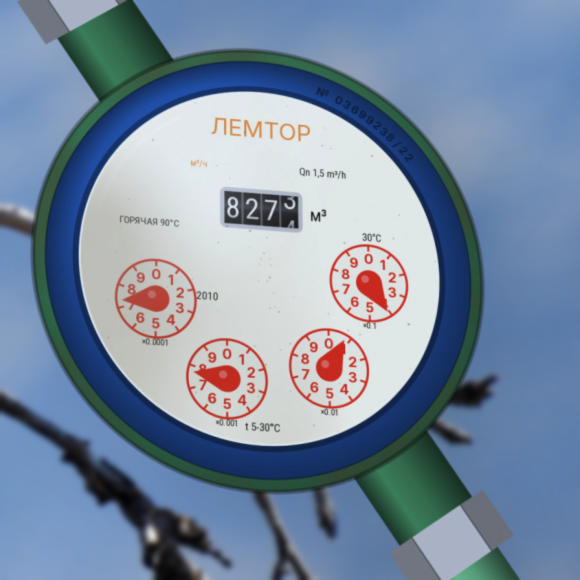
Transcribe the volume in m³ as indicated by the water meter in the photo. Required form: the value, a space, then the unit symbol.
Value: 8273.4077 m³
